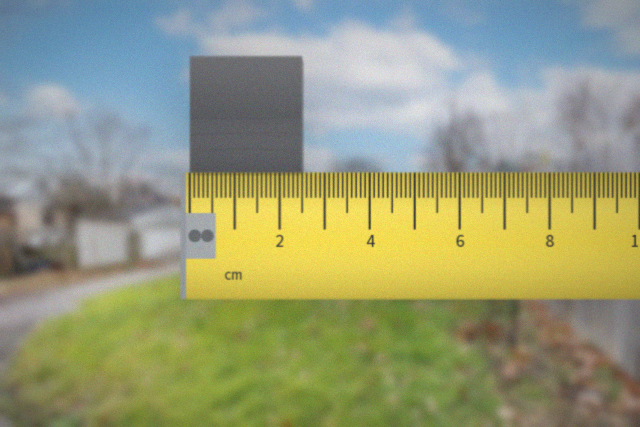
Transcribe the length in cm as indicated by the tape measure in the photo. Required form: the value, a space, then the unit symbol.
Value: 2.5 cm
